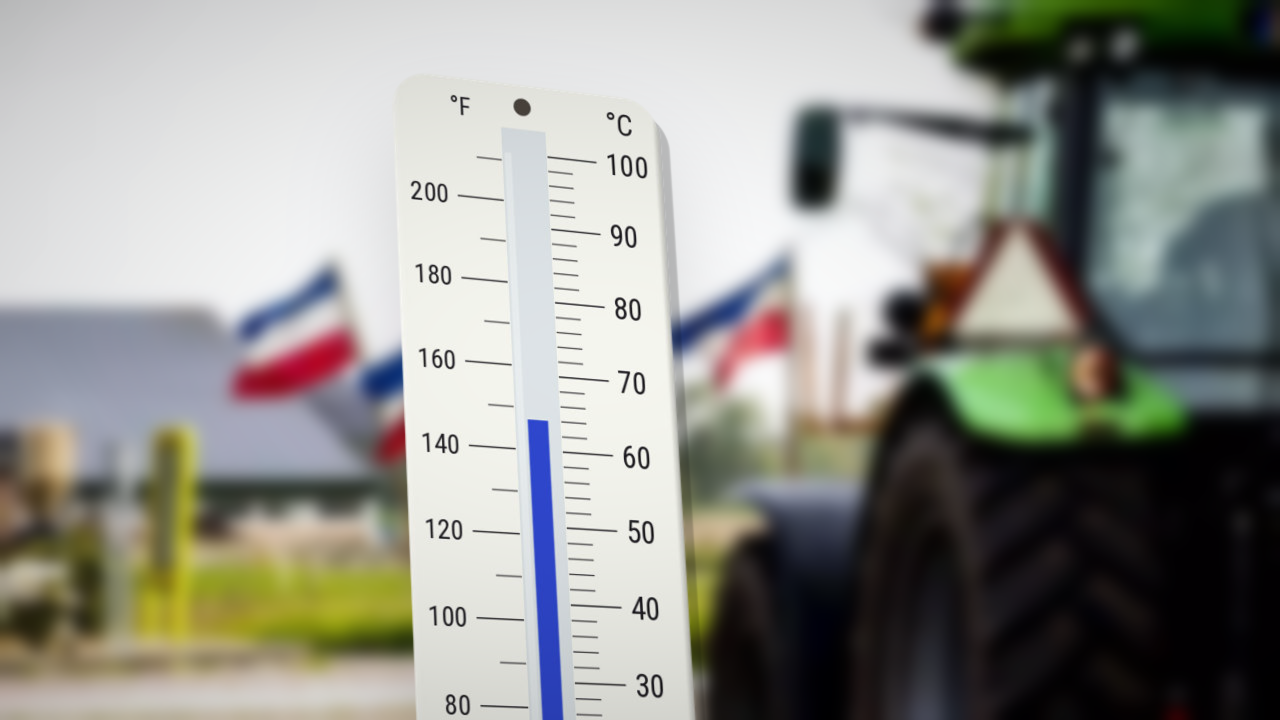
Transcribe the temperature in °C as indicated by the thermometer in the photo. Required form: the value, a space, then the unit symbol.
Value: 64 °C
